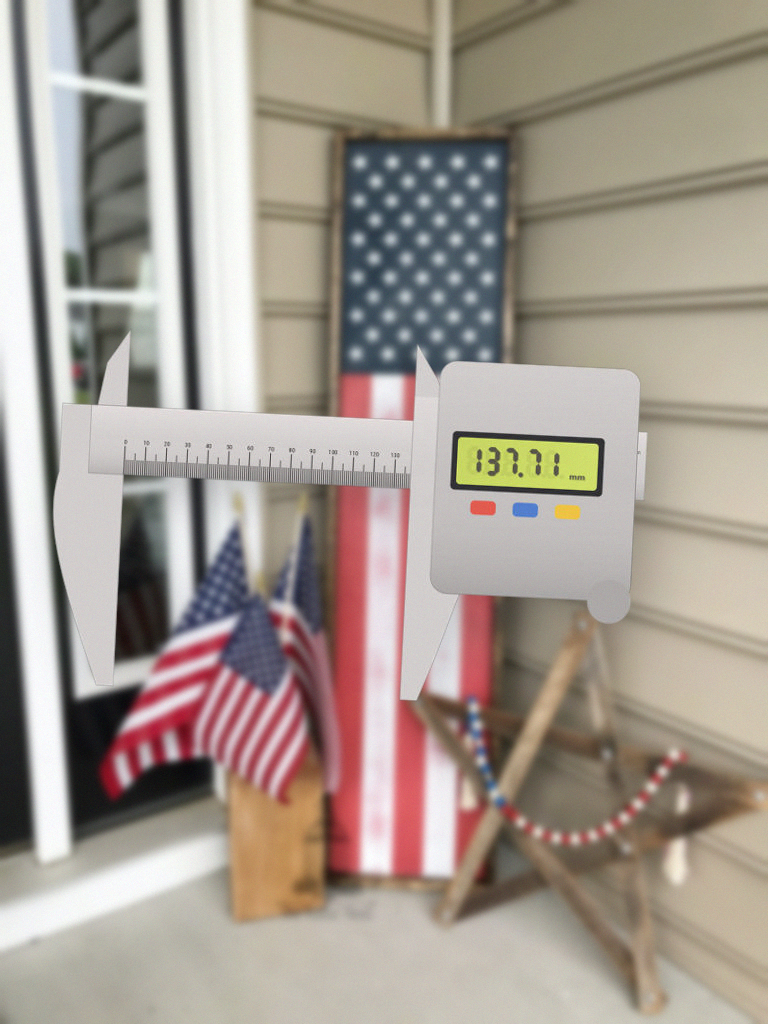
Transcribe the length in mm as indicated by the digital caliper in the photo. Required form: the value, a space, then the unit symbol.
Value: 137.71 mm
